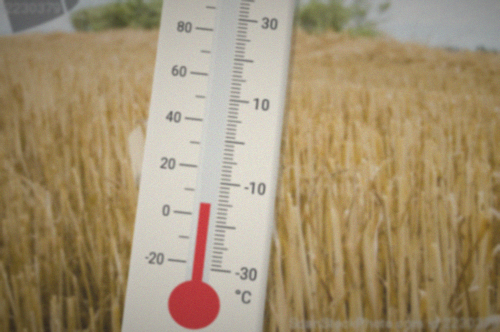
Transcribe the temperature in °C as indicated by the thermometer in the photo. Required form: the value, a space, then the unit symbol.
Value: -15 °C
